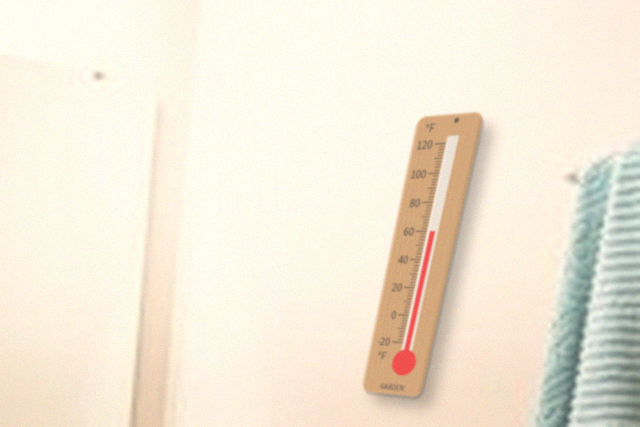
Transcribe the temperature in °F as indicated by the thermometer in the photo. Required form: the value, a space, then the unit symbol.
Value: 60 °F
